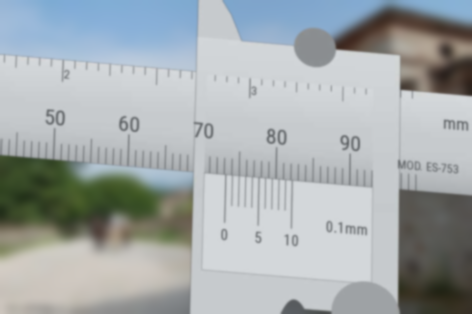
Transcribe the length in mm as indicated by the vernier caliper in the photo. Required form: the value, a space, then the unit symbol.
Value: 73.2 mm
